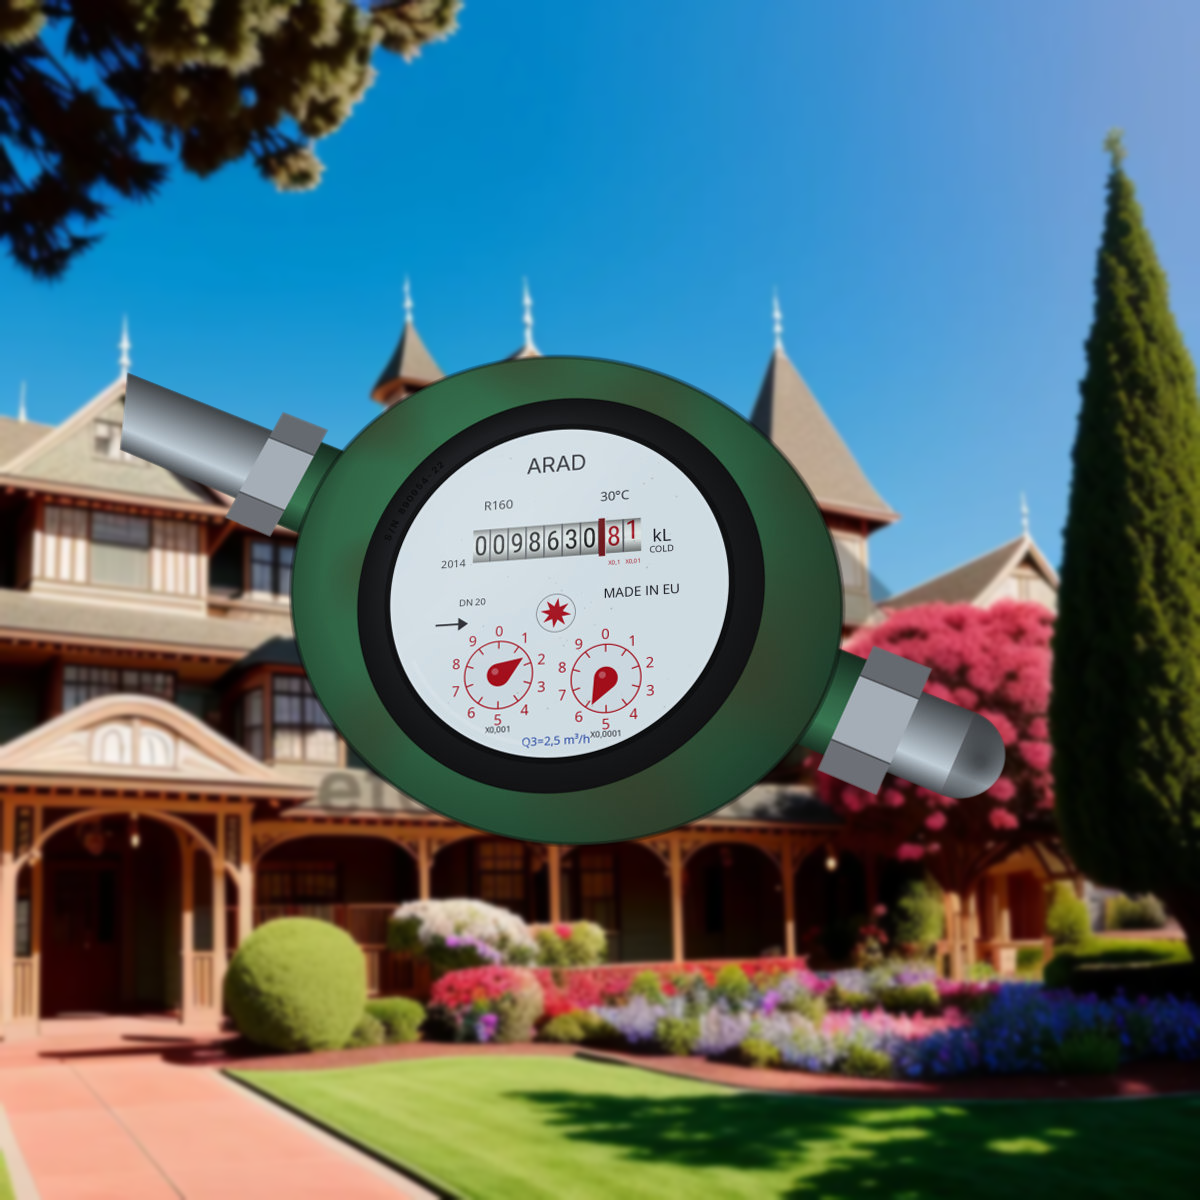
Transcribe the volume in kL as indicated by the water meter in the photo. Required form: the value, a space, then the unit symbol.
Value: 98630.8115 kL
